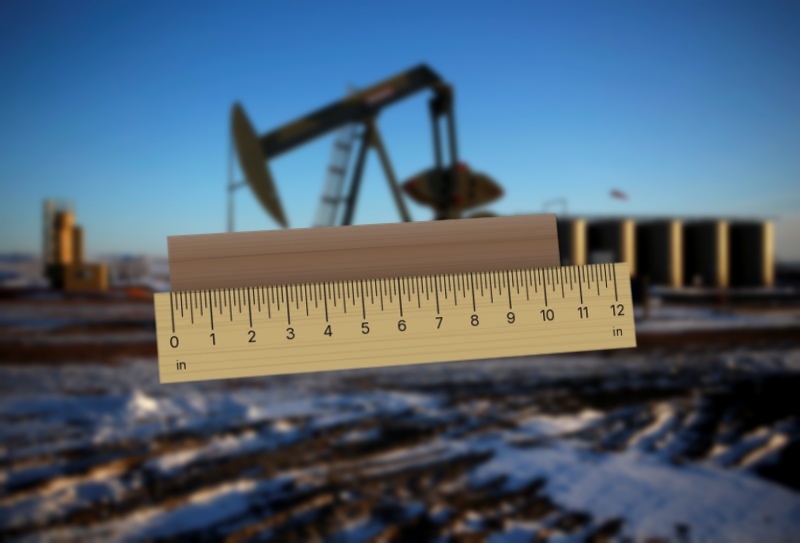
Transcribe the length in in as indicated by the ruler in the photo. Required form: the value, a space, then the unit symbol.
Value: 10.5 in
